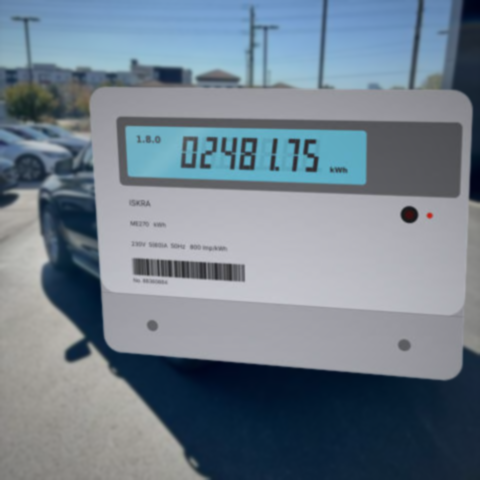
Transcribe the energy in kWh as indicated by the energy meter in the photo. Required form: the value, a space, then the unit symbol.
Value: 2481.75 kWh
